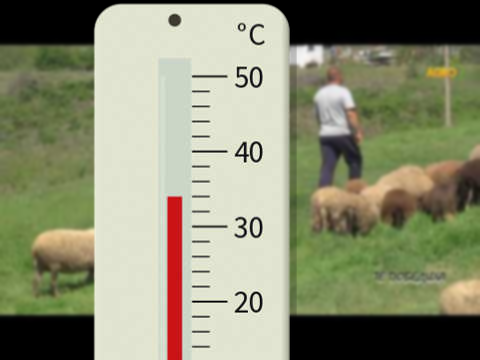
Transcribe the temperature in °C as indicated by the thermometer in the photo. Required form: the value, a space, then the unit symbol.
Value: 34 °C
